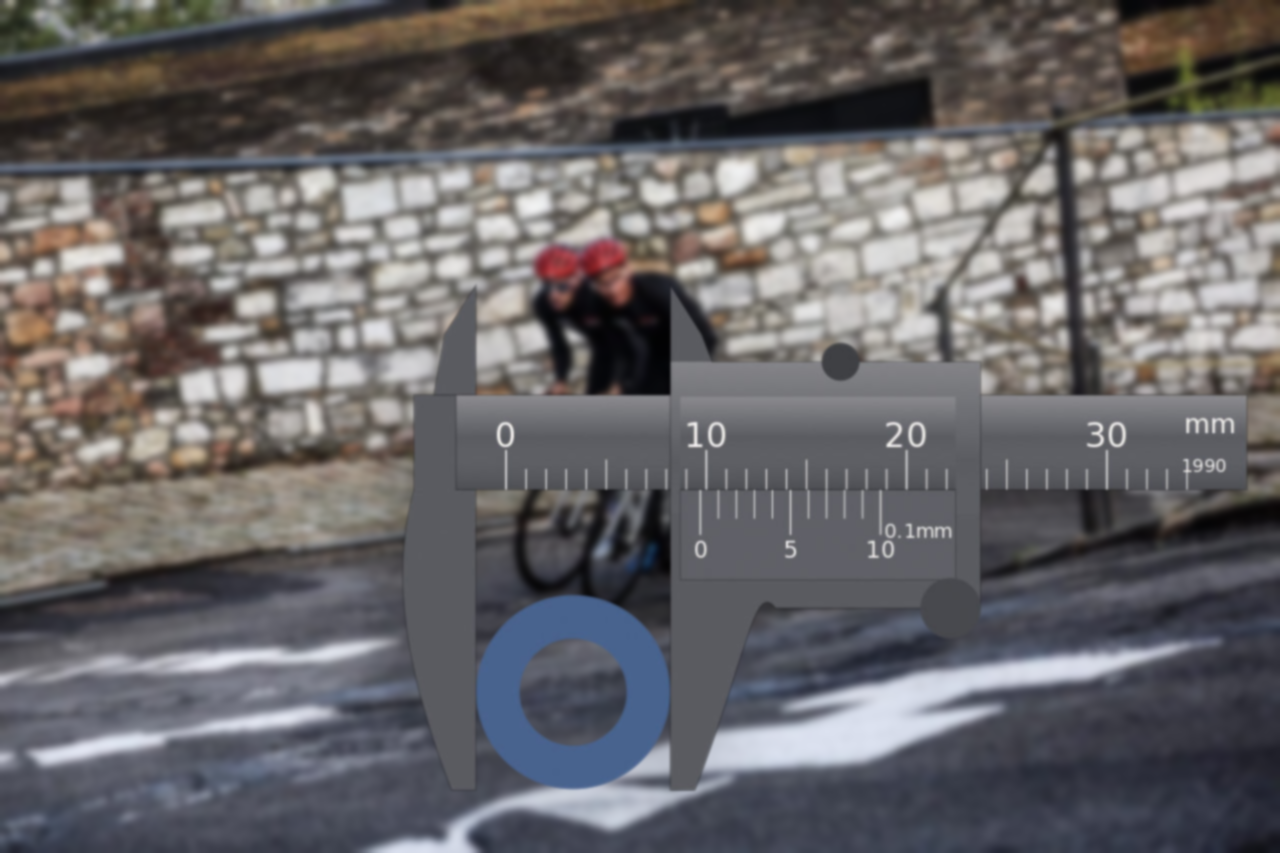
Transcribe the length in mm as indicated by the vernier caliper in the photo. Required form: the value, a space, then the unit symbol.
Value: 9.7 mm
